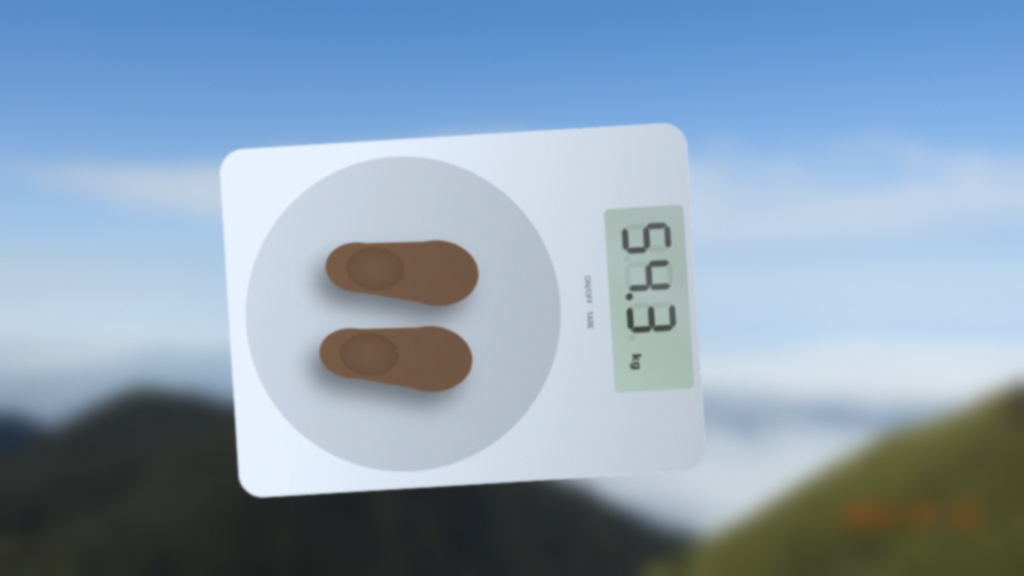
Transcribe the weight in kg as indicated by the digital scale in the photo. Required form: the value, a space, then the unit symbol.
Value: 54.3 kg
